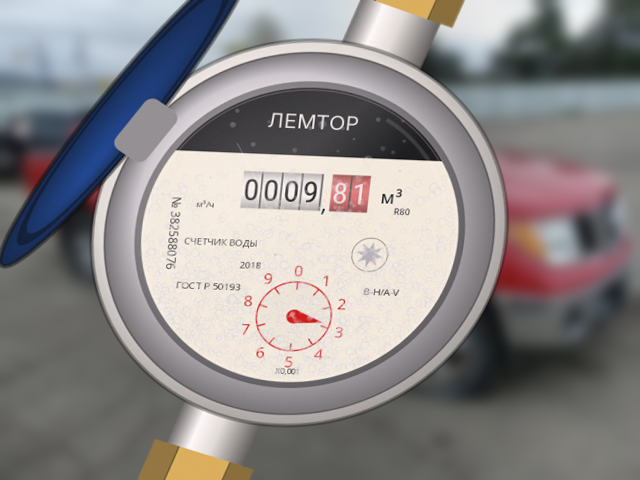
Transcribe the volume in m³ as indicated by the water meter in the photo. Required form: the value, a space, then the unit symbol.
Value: 9.812 m³
